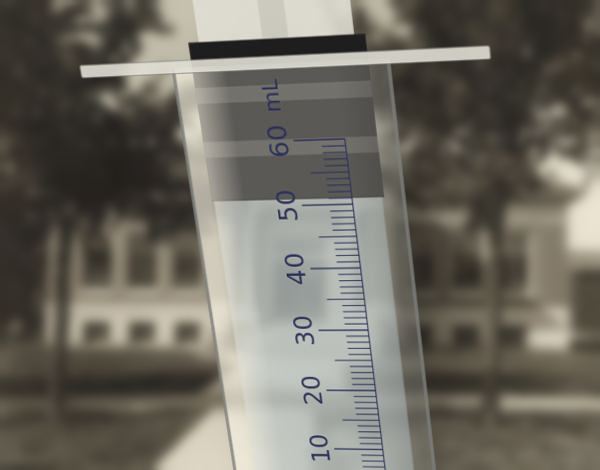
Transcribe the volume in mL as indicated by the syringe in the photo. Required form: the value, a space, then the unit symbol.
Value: 51 mL
